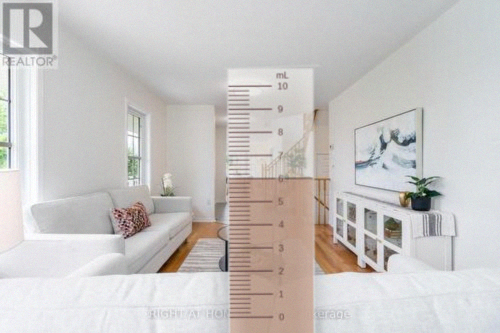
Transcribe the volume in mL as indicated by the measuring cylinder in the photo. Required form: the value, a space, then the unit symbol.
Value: 6 mL
